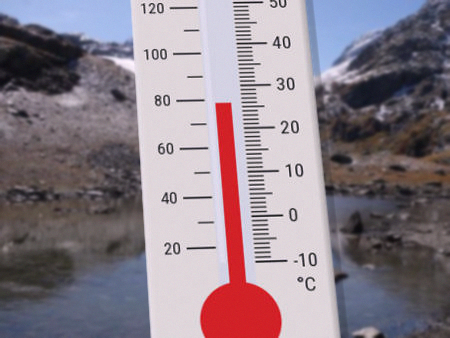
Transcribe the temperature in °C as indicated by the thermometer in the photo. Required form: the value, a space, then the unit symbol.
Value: 26 °C
